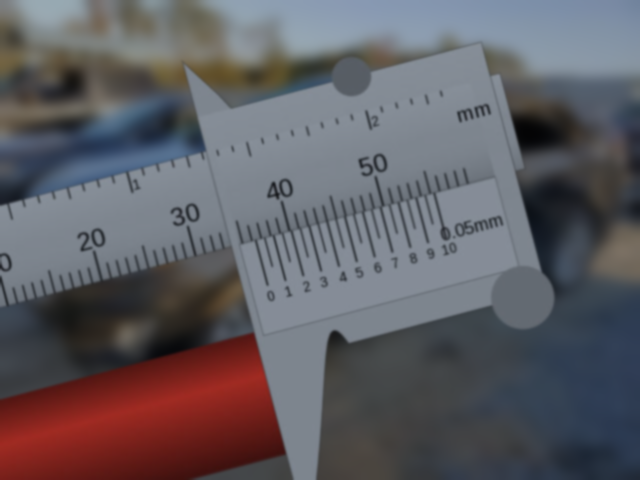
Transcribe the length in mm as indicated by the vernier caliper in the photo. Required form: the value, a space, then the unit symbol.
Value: 36.4 mm
